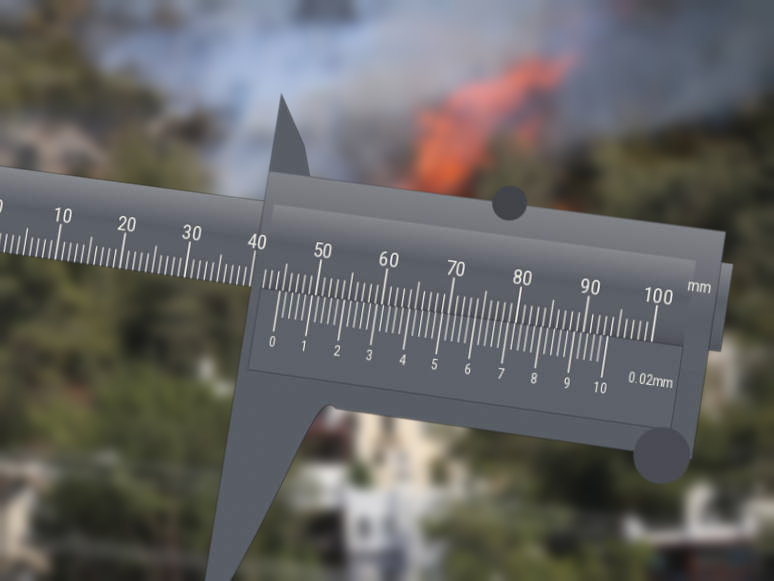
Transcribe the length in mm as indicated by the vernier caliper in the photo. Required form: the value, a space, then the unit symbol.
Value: 44.6 mm
